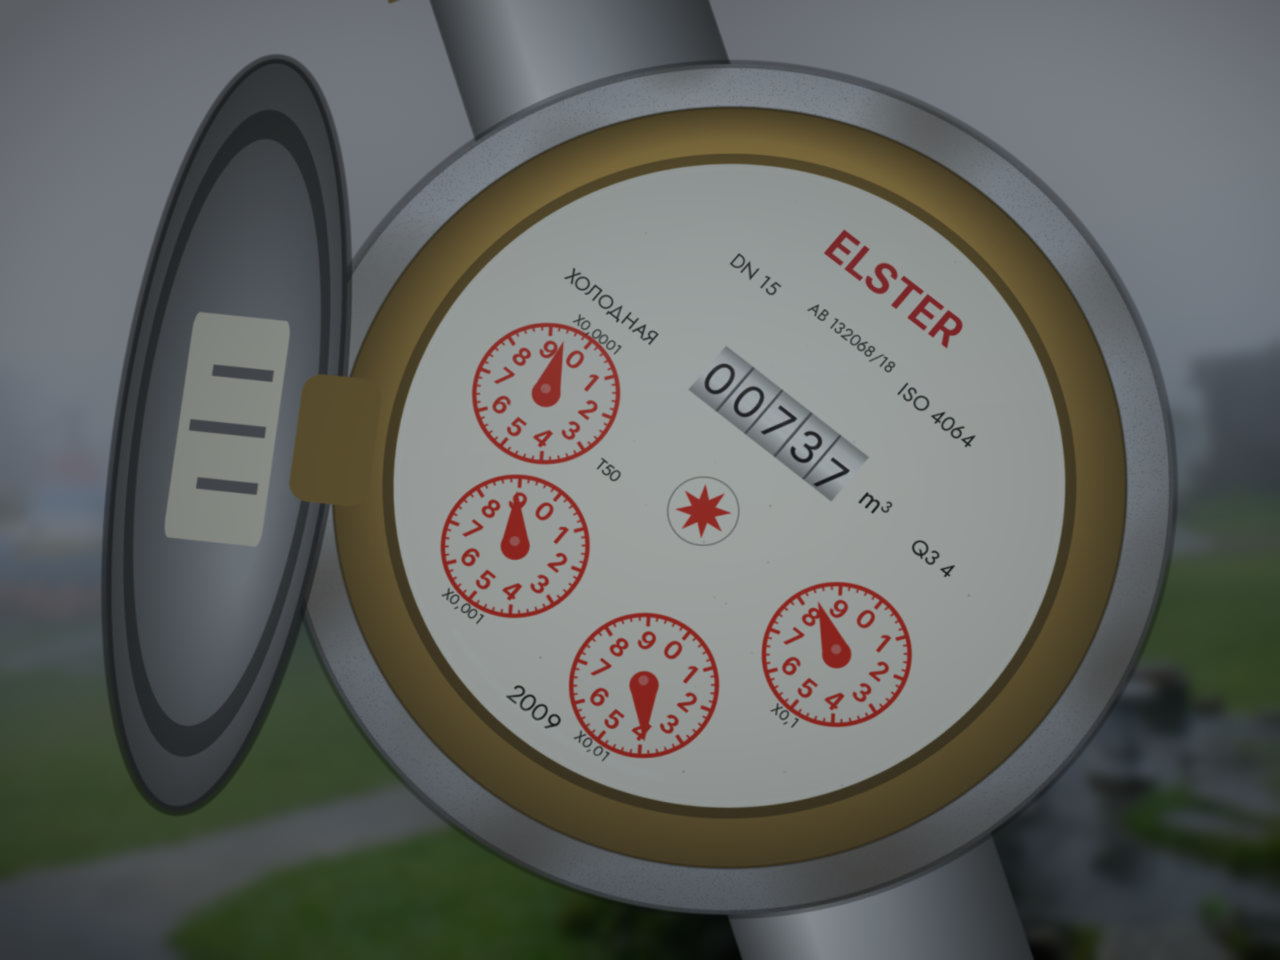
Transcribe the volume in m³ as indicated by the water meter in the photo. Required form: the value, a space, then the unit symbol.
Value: 736.8389 m³
